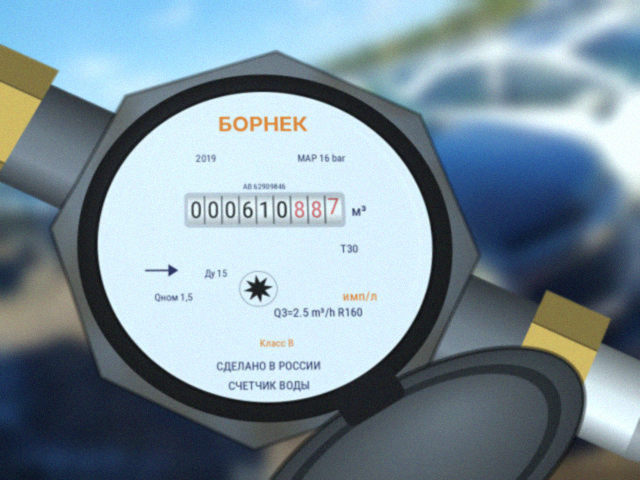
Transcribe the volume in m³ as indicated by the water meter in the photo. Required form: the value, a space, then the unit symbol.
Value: 610.887 m³
